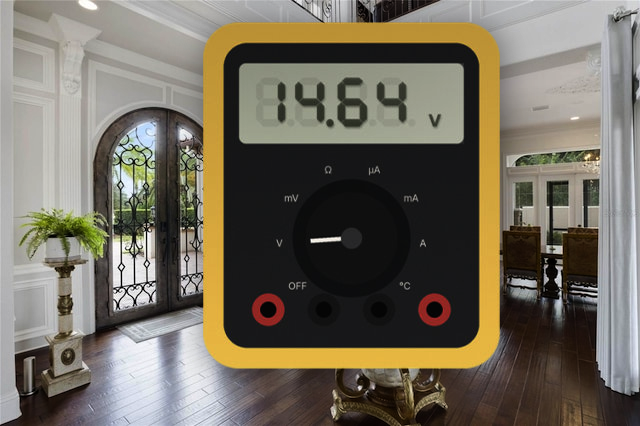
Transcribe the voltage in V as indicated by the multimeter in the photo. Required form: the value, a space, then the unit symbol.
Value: 14.64 V
